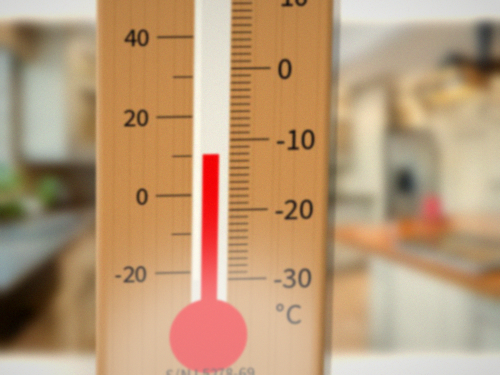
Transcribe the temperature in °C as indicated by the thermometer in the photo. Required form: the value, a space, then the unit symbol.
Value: -12 °C
